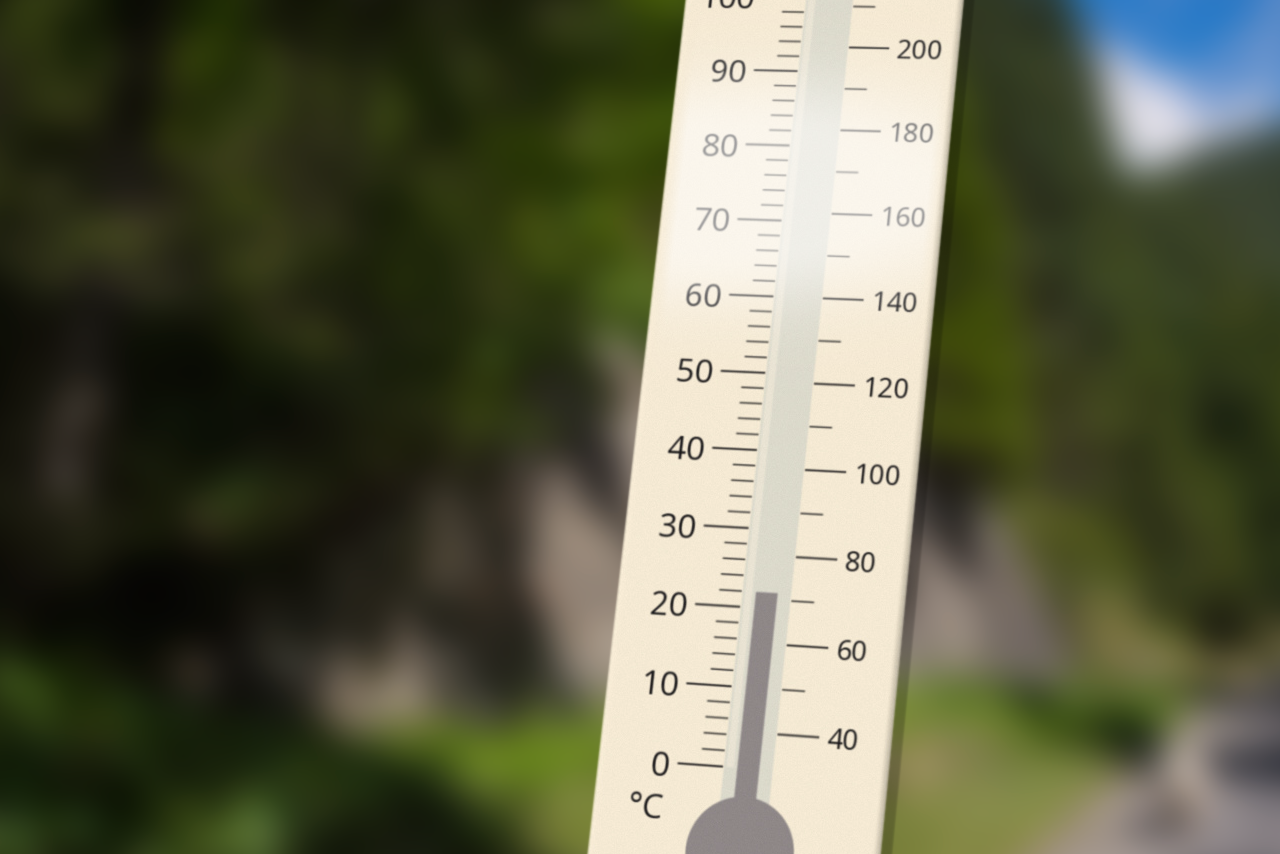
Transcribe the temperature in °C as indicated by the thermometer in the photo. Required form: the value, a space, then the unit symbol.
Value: 22 °C
